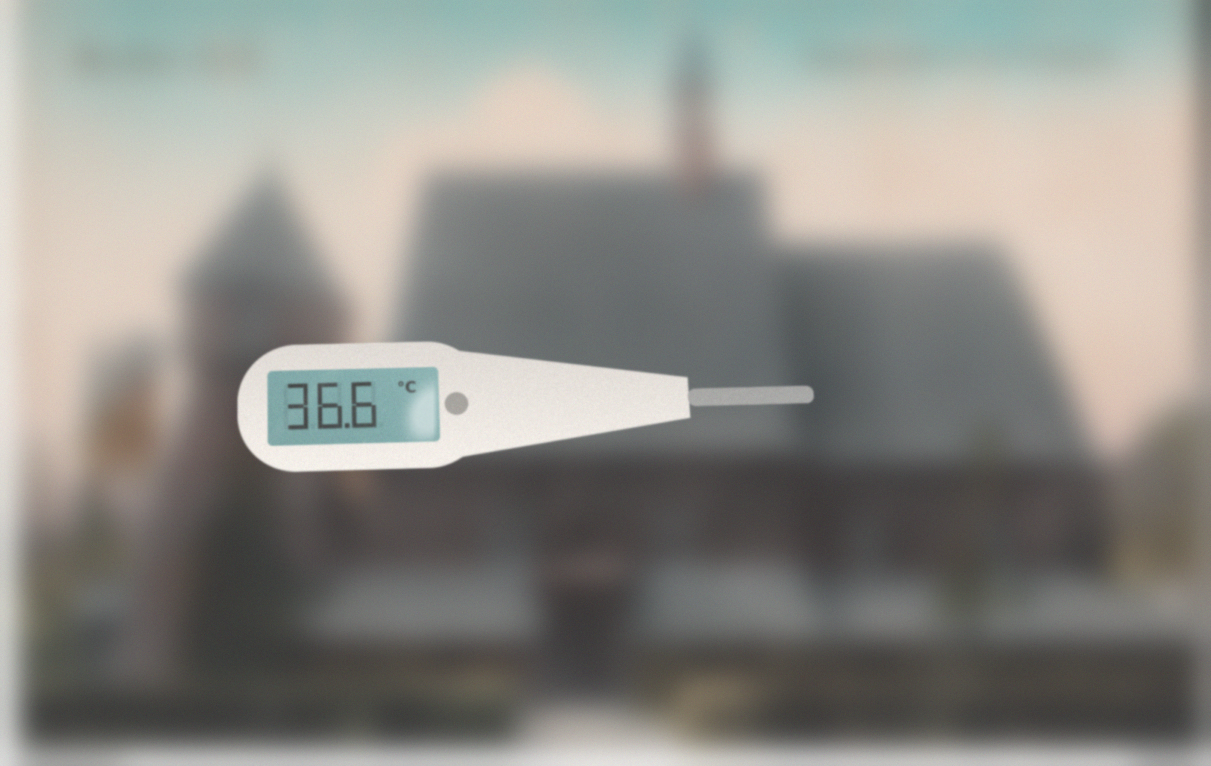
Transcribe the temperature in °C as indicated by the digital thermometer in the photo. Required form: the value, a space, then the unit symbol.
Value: 36.6 °C
